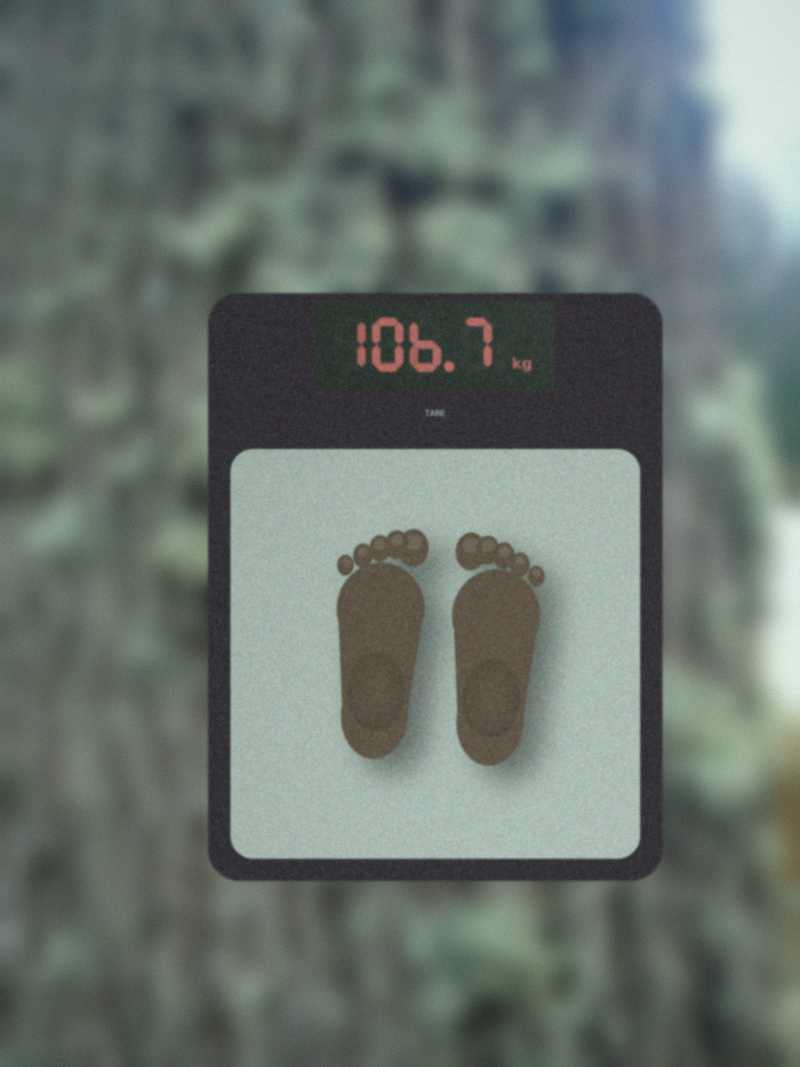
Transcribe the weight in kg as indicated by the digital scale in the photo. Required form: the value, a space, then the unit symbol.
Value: 106.7 kg
